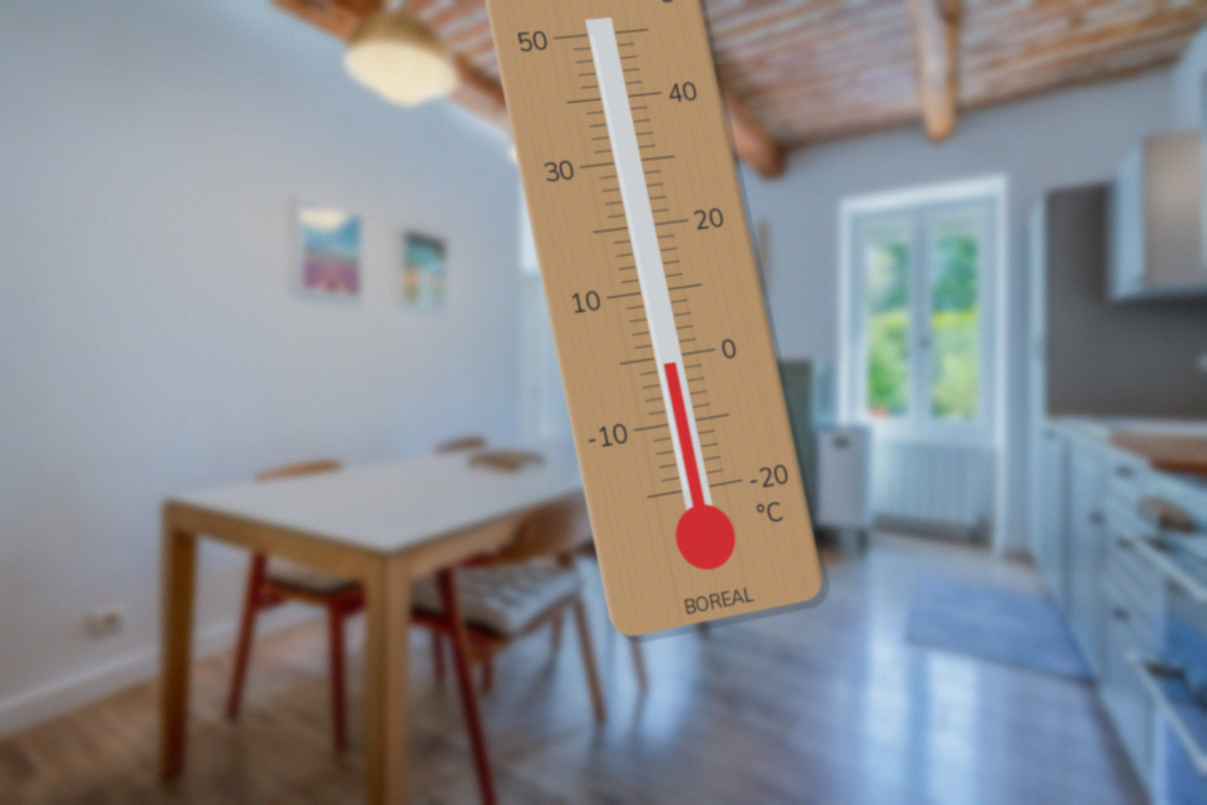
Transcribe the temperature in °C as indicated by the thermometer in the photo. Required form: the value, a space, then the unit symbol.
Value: -1 °C
